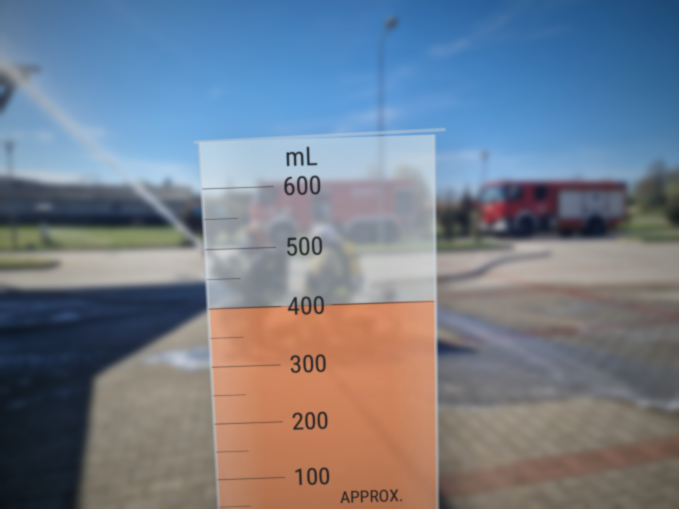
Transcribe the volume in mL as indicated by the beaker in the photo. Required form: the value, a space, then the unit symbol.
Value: 400 mL
